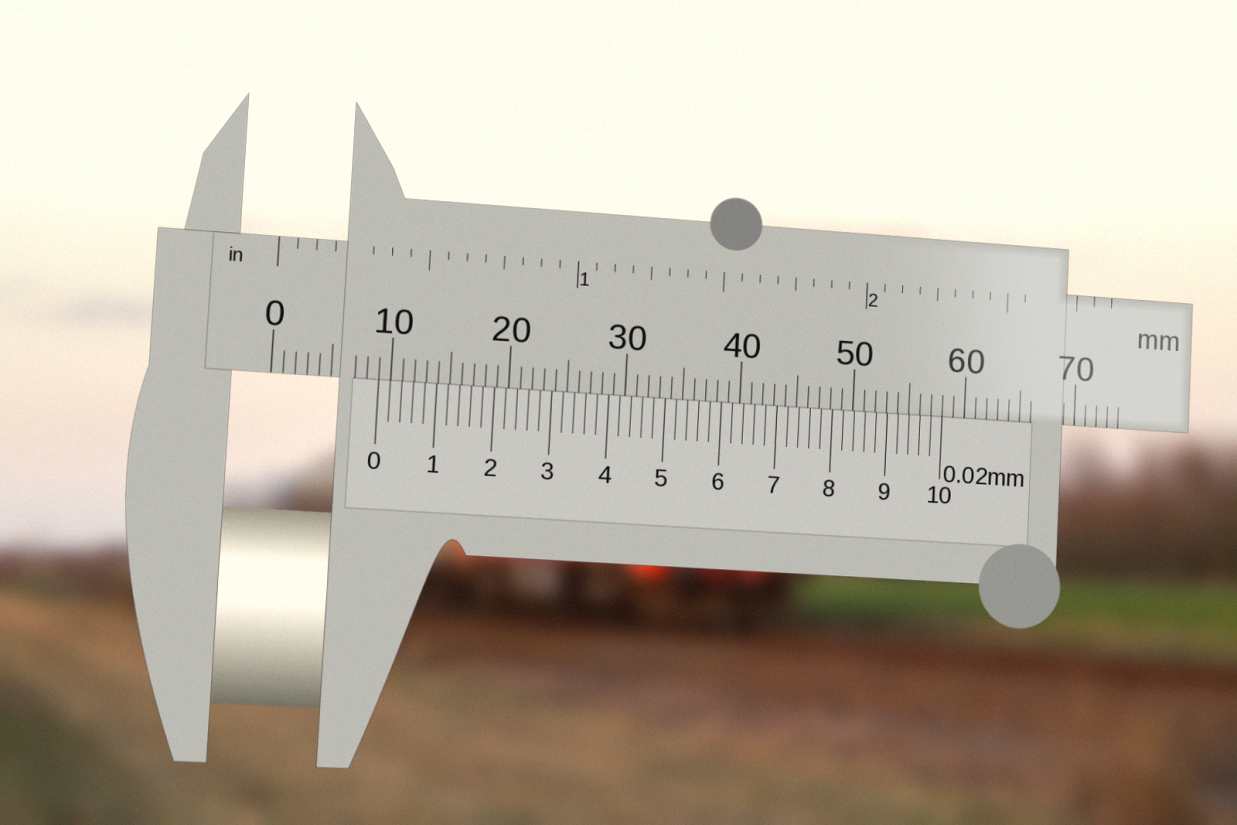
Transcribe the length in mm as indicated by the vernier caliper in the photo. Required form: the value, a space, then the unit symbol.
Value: 9.0 mm
